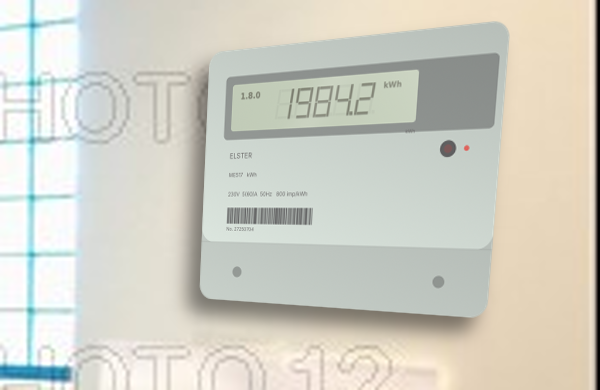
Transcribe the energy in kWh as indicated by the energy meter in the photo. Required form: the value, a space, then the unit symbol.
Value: 1984.2 kWh
